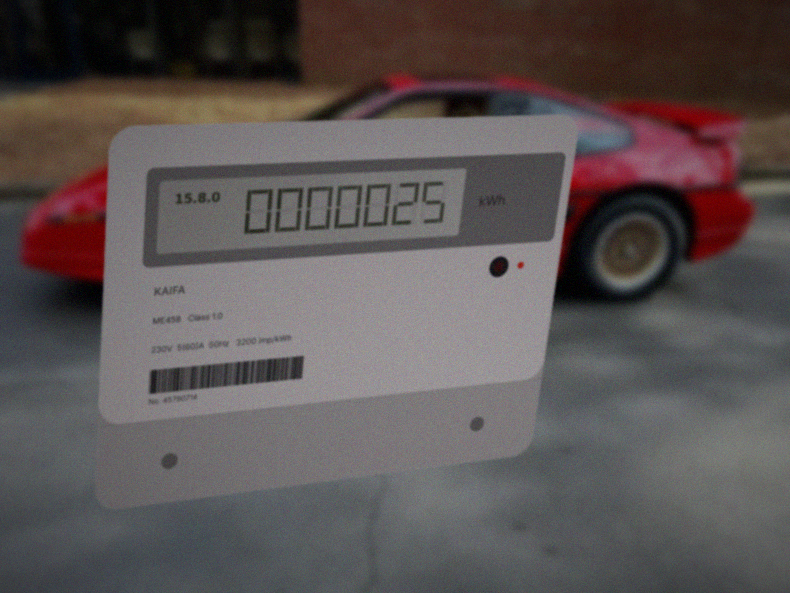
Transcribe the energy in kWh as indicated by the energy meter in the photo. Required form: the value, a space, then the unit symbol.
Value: 25 kWh
